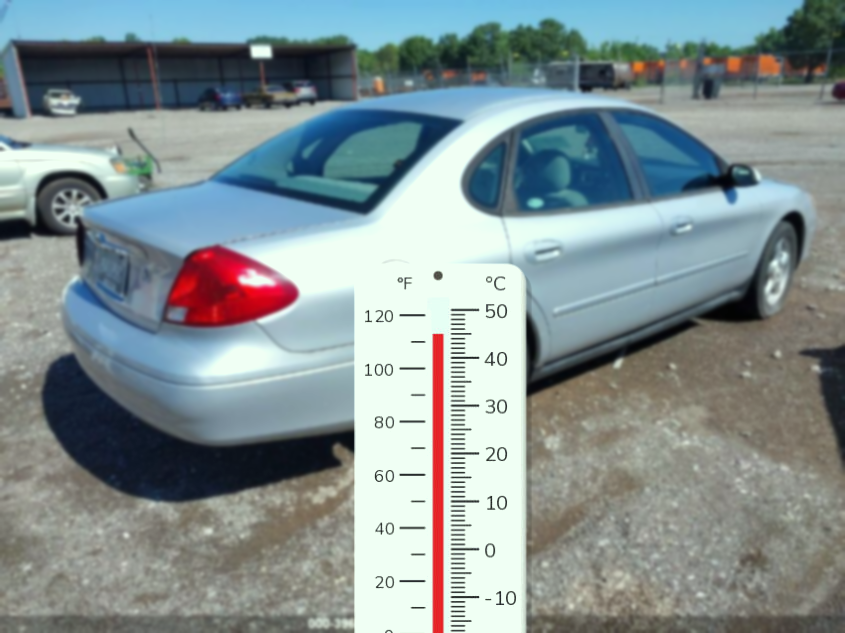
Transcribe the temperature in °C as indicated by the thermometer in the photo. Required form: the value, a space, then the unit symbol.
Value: 45 °C
